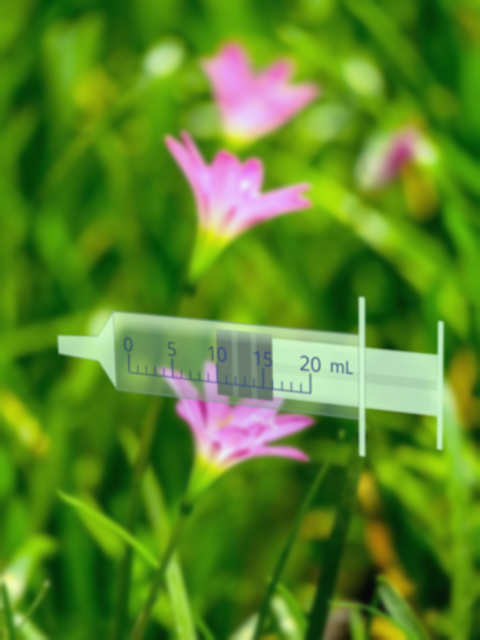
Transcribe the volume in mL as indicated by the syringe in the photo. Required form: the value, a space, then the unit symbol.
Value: 10 mL
